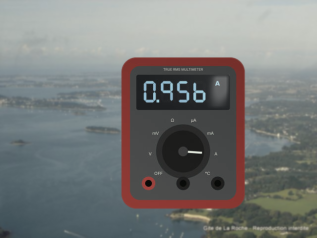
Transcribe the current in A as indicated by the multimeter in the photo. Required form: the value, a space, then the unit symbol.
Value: 0.956 A
